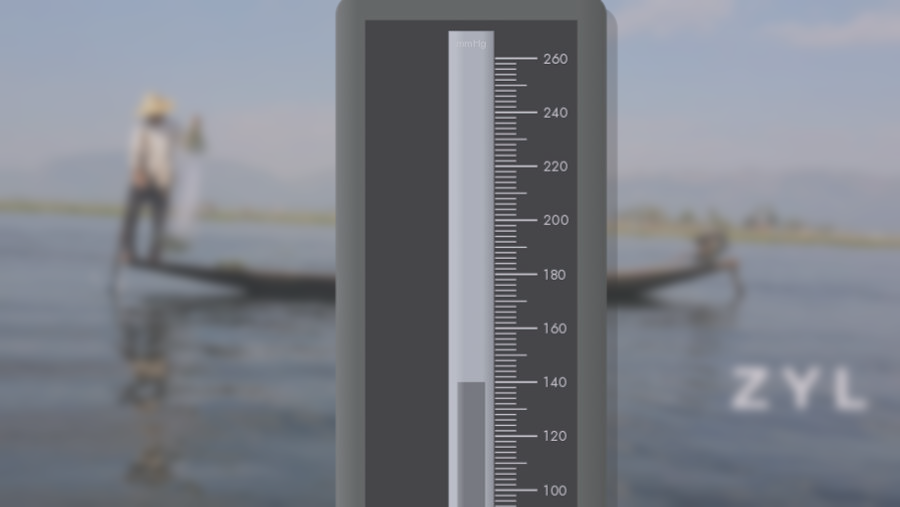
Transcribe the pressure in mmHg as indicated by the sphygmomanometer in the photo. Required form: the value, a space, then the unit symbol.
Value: 140 mmHg
